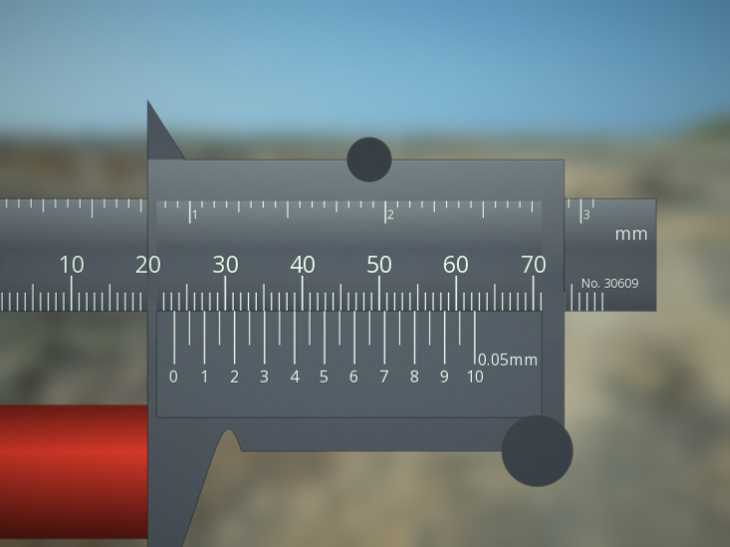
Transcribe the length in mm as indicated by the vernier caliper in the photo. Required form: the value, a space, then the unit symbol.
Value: 23.4 mm
